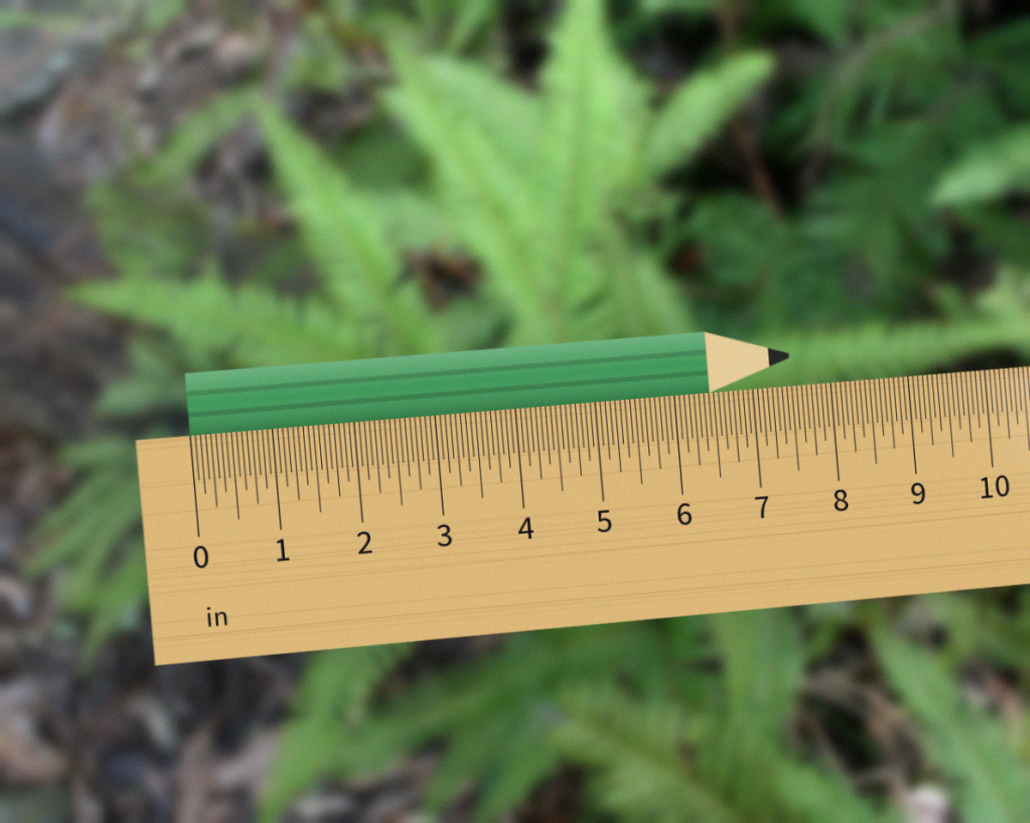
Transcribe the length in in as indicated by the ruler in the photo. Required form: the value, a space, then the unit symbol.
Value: 7.5 in
